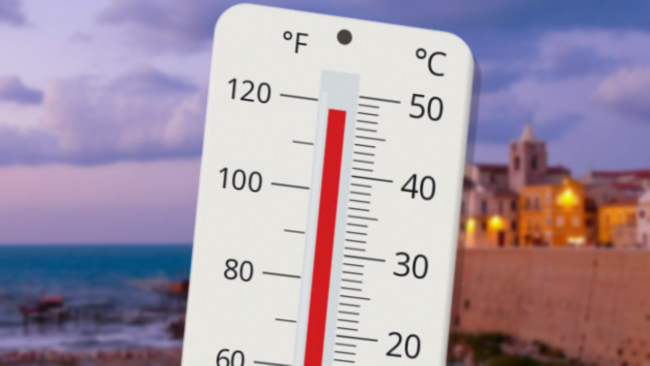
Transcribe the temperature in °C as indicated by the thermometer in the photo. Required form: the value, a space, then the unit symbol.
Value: 48 °C
